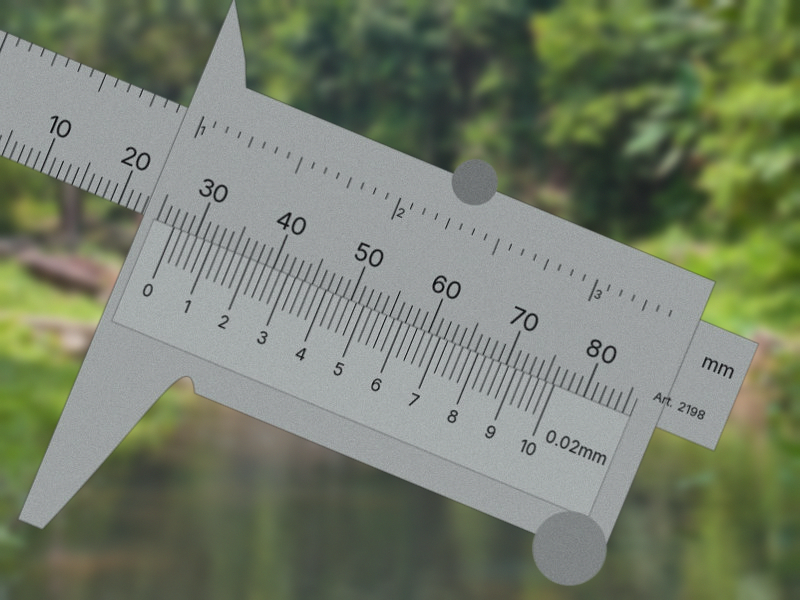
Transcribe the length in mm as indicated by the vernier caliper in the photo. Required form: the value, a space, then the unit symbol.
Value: 27.2 mm
